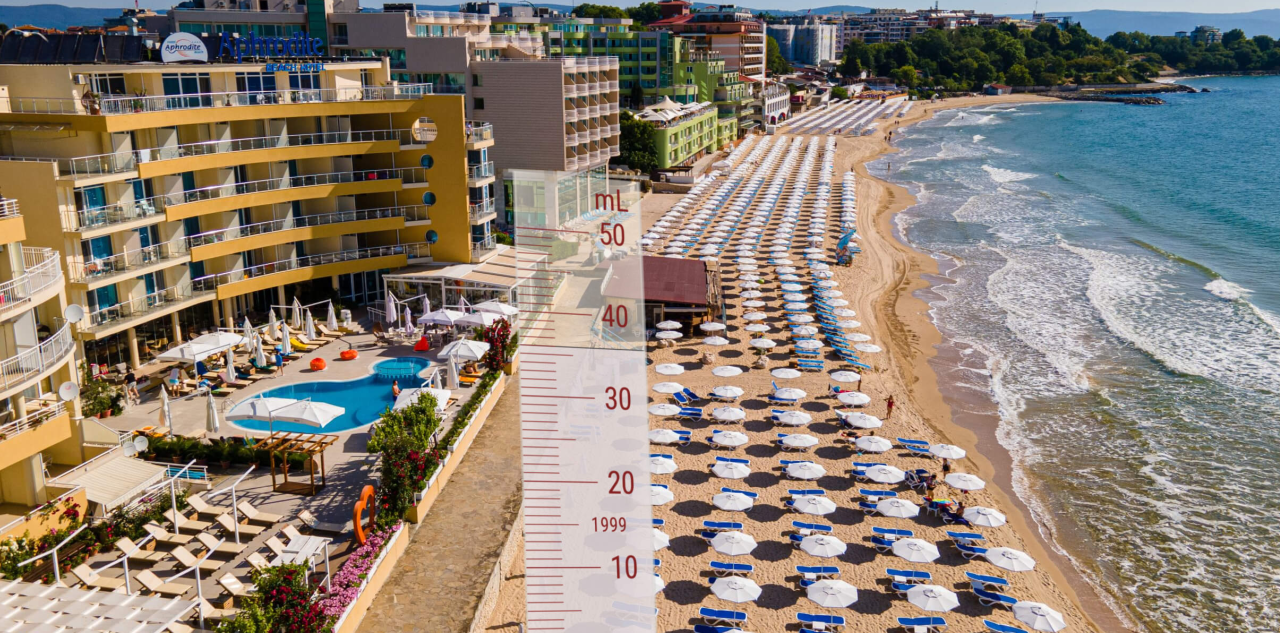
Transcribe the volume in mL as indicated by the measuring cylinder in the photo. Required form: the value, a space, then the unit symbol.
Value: 36 mL
